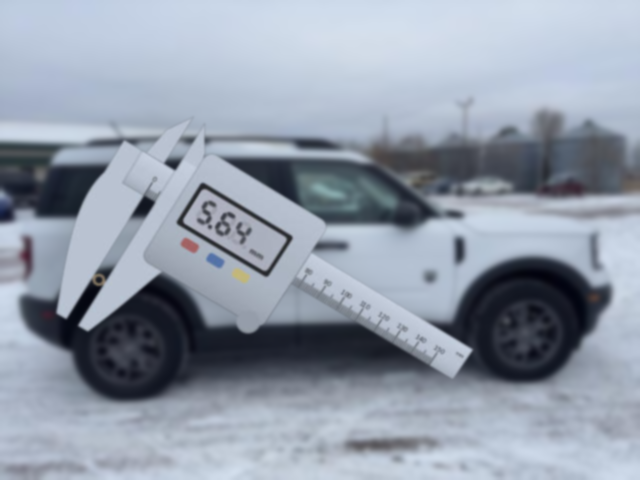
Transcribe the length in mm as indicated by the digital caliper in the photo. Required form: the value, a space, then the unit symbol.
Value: 5.64 mm
